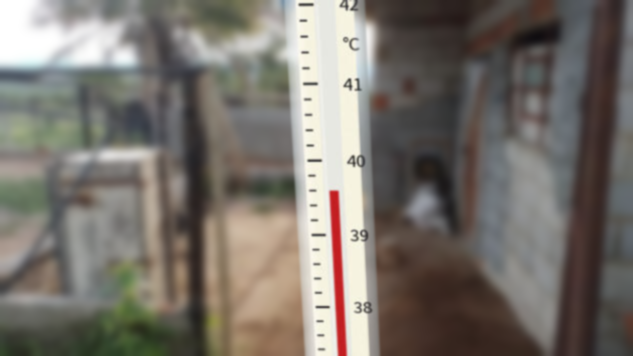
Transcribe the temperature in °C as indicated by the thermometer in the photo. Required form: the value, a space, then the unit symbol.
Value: 39.6 °C
